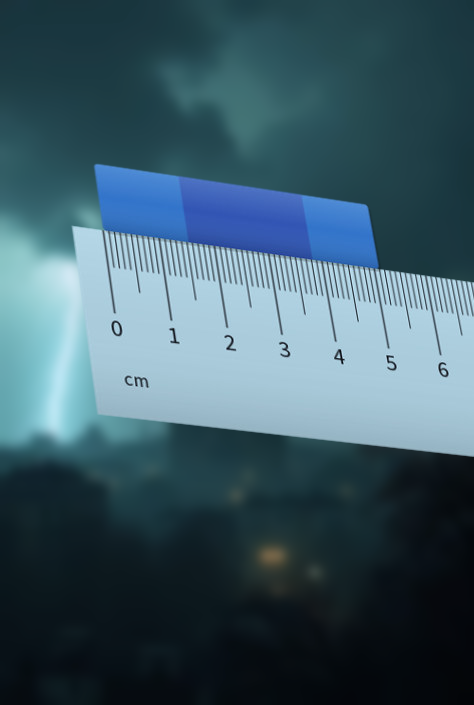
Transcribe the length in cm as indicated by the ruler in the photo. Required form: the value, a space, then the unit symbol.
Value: 5.1 cm
